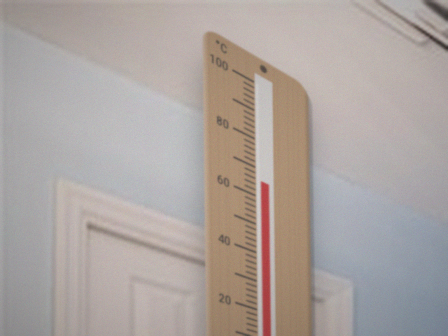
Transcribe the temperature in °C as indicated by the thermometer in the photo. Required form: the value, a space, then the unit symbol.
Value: 66 °C
